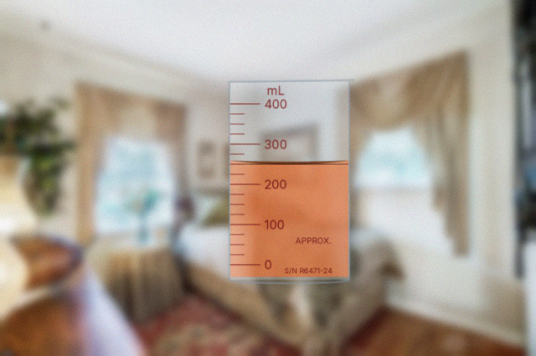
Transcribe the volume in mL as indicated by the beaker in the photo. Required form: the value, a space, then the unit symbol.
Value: 250 mL
